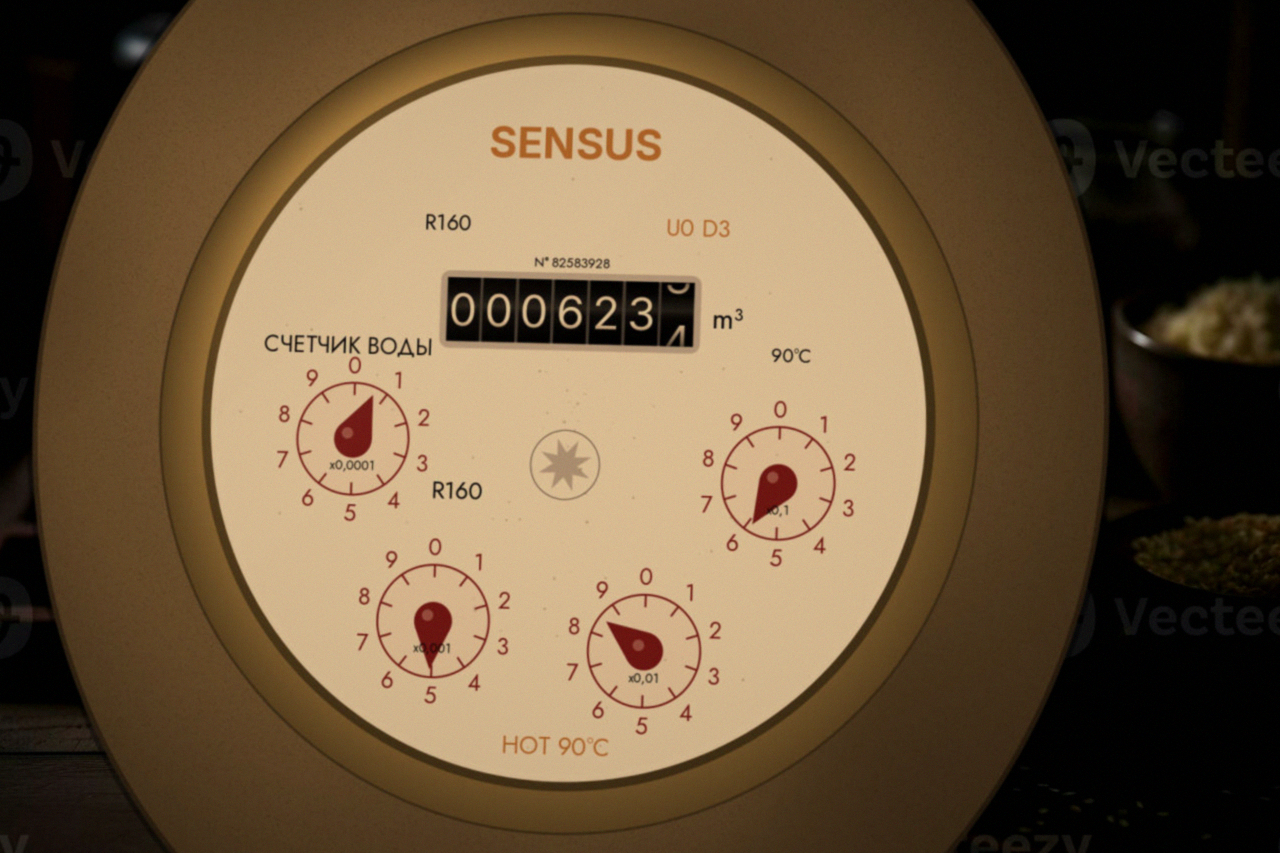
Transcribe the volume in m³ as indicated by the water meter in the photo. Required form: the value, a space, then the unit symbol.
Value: 6233.5850 m³
